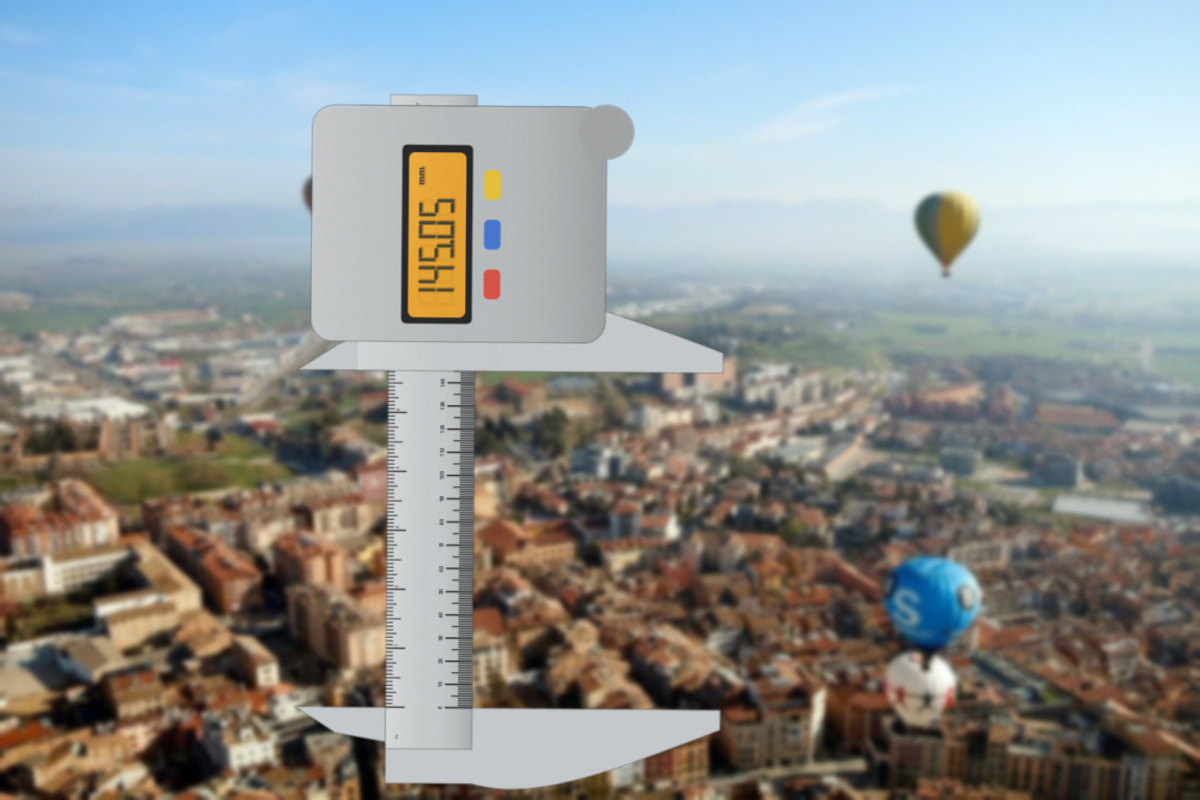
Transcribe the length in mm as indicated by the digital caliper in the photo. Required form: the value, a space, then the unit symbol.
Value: 145.05 mm
